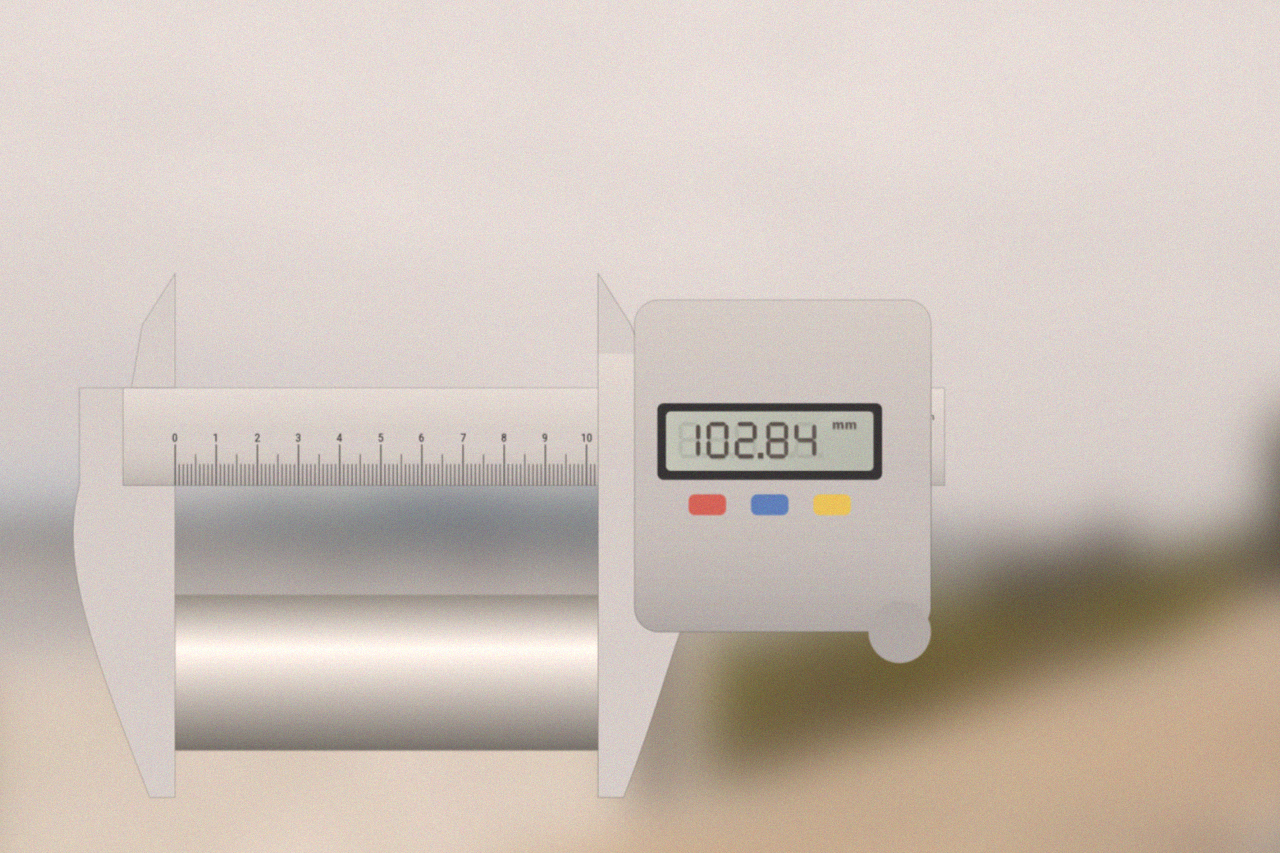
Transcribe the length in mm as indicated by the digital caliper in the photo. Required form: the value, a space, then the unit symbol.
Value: 102.84 mm
